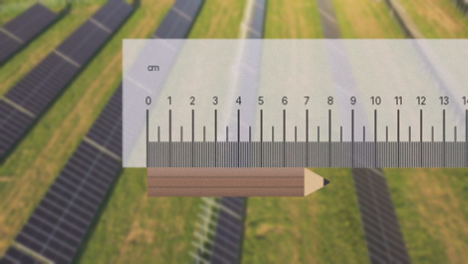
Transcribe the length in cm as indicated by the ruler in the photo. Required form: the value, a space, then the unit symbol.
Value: 8 cm
